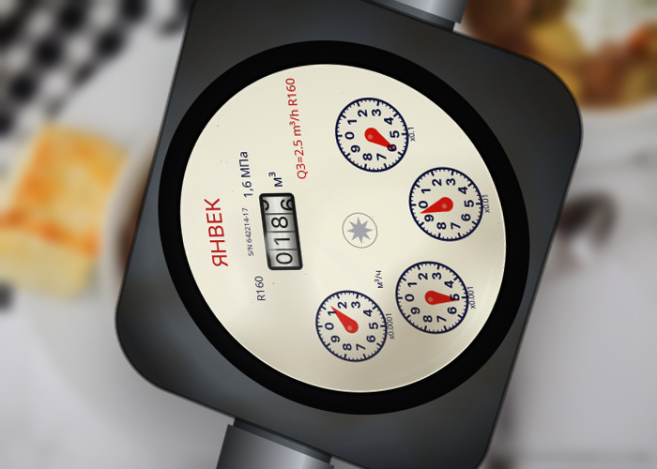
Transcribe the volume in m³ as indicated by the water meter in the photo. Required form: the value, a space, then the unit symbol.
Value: 185.5951 m³
